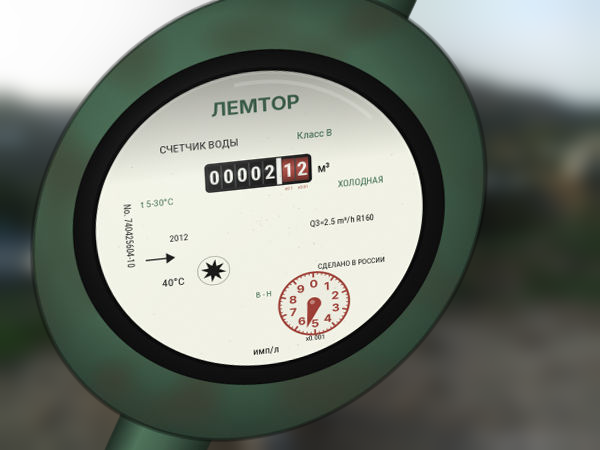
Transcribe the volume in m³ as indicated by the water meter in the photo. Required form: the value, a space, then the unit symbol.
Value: 2.125 m³
